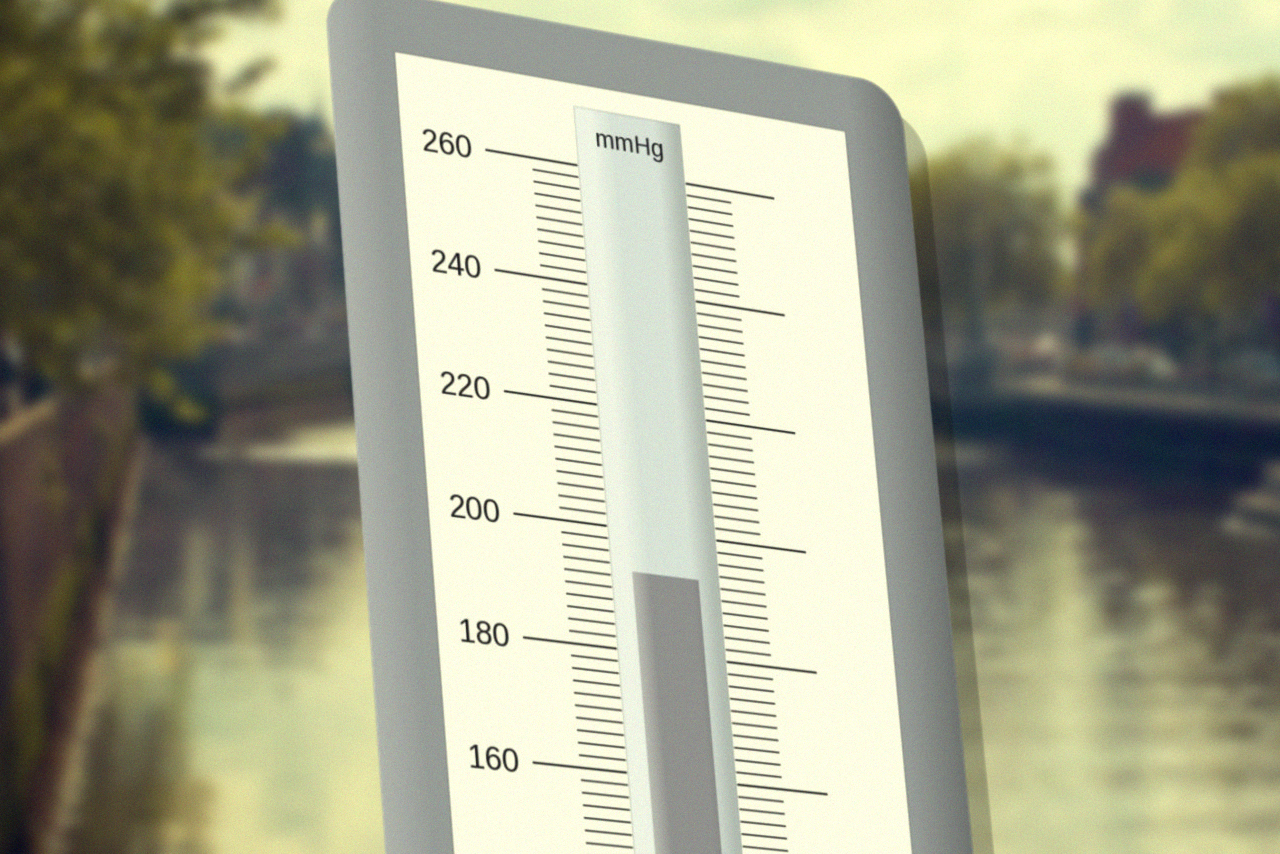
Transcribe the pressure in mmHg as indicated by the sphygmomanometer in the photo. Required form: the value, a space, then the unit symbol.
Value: 193 mmHg
